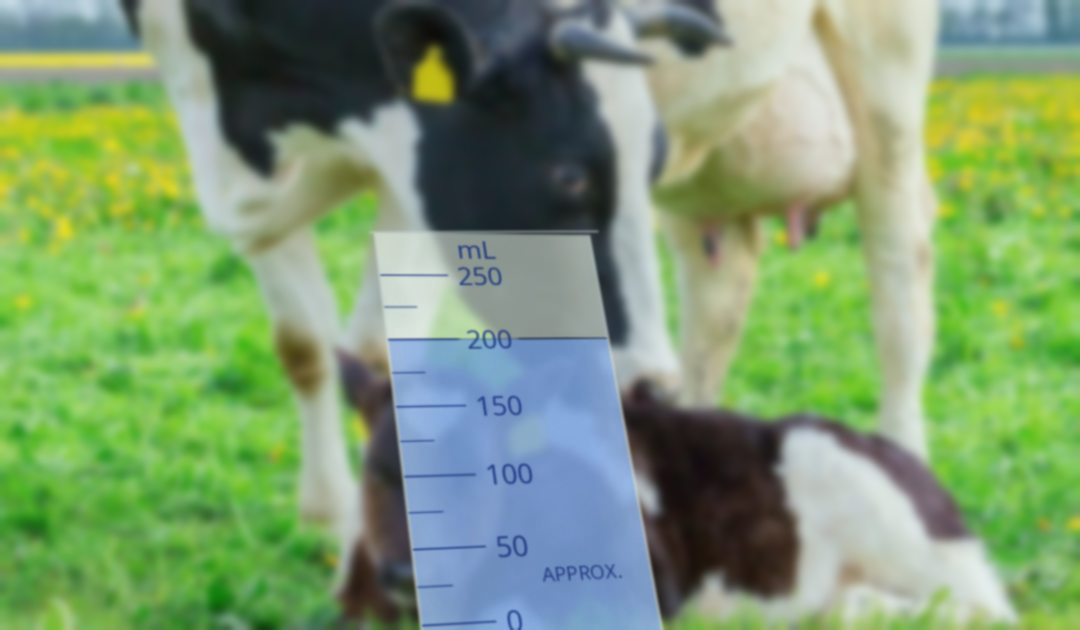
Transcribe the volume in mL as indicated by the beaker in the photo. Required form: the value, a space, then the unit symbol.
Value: 200 mL
